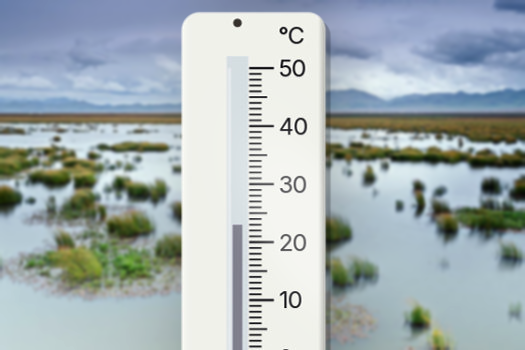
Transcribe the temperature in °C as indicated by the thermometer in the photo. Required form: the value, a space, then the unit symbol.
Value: 23 °C
